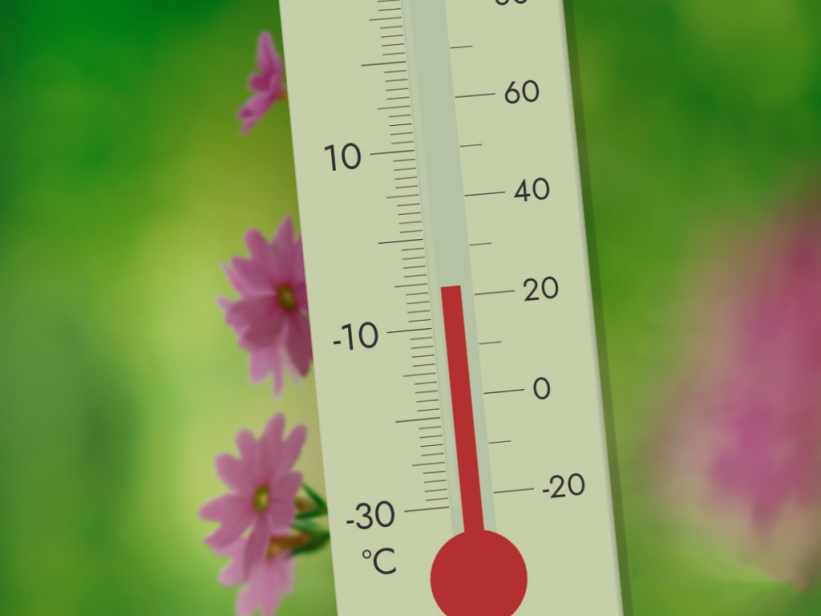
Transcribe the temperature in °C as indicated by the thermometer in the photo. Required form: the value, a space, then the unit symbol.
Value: -5.5 °C
